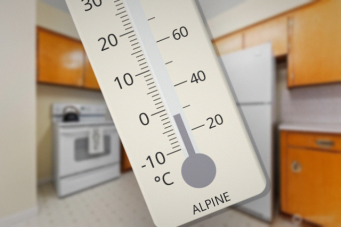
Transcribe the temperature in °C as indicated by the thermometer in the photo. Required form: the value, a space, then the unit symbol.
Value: -2 °C
